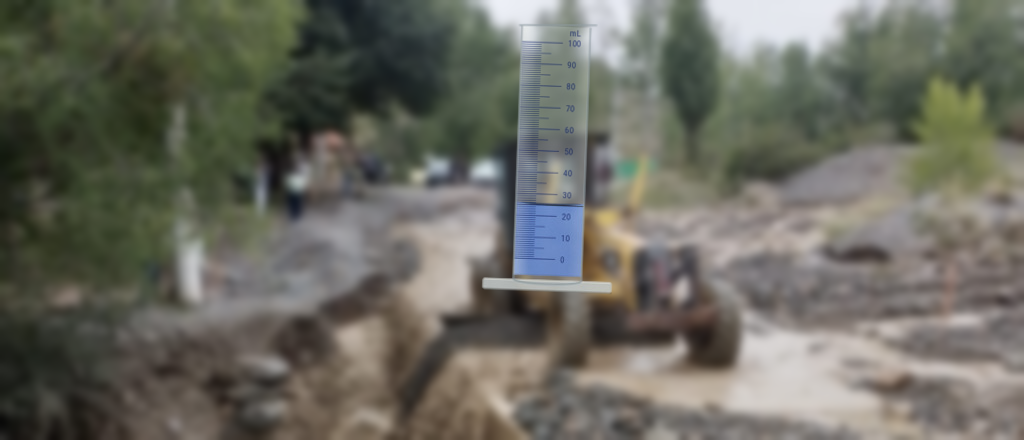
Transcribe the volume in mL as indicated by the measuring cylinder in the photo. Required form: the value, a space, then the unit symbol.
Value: 25 mL
